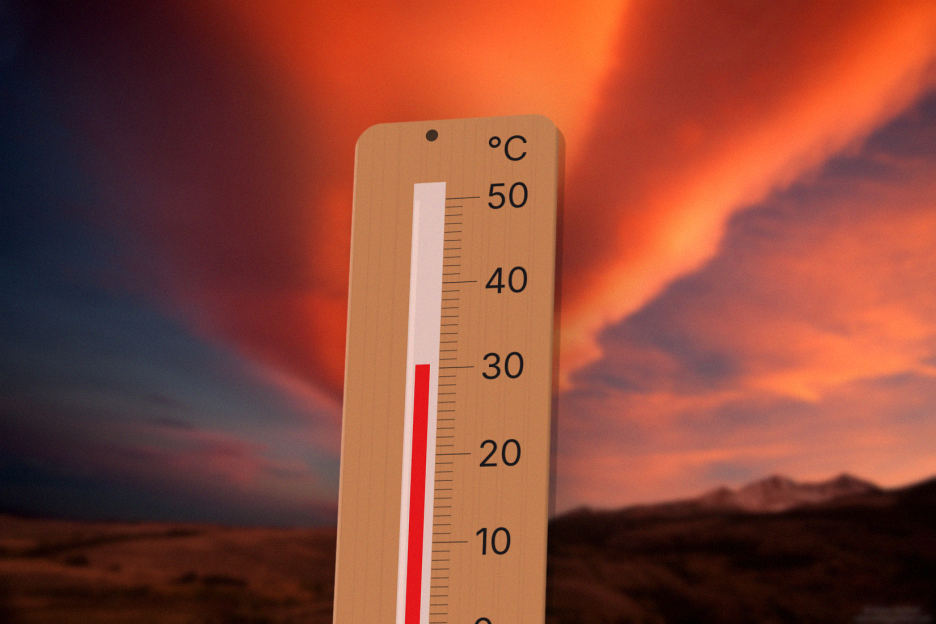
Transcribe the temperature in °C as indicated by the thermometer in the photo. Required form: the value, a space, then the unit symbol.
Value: 30.5 °C
